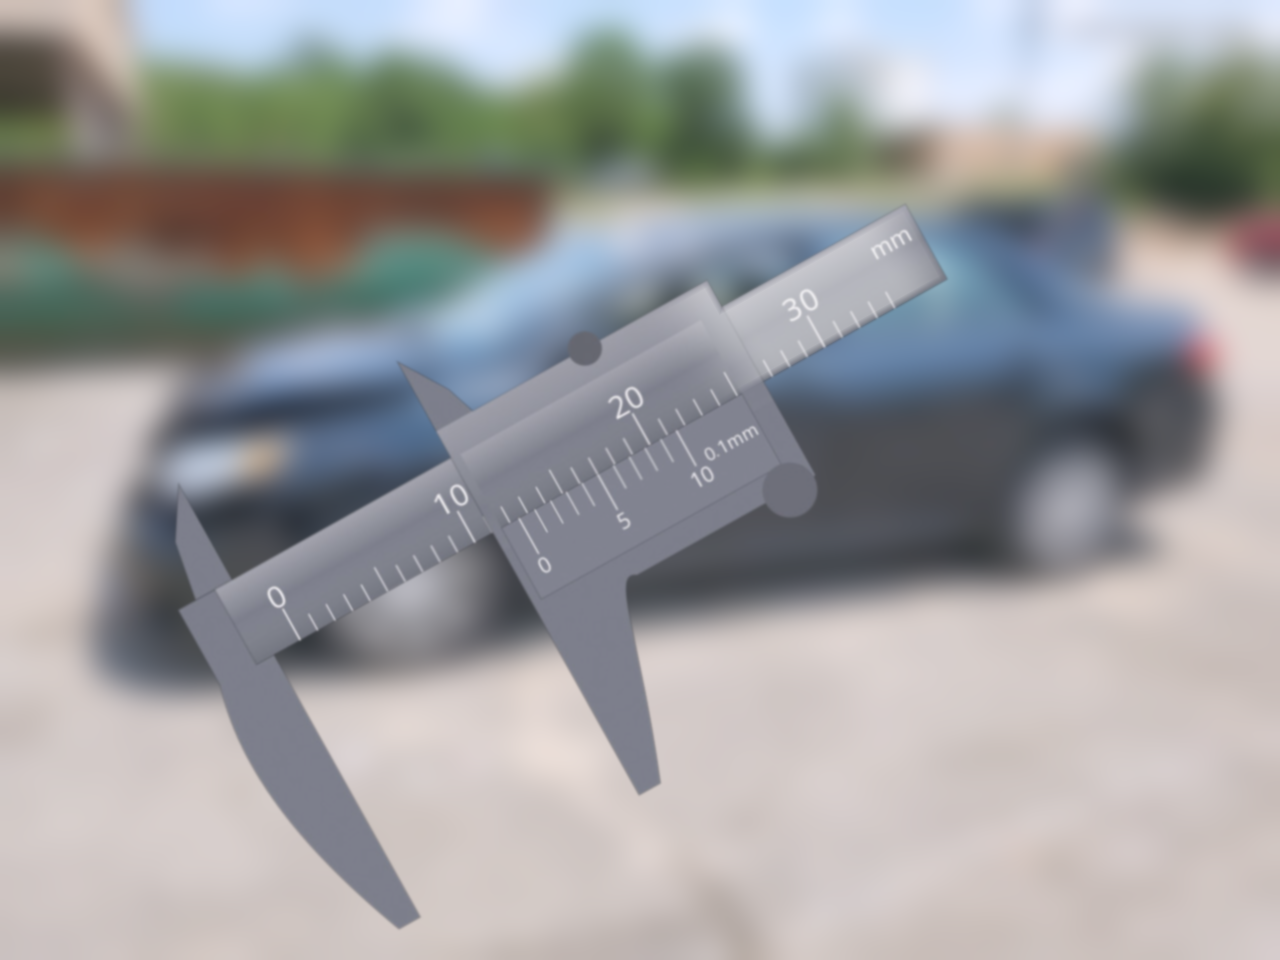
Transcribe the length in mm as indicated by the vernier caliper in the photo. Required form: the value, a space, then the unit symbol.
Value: 12.5 mm
